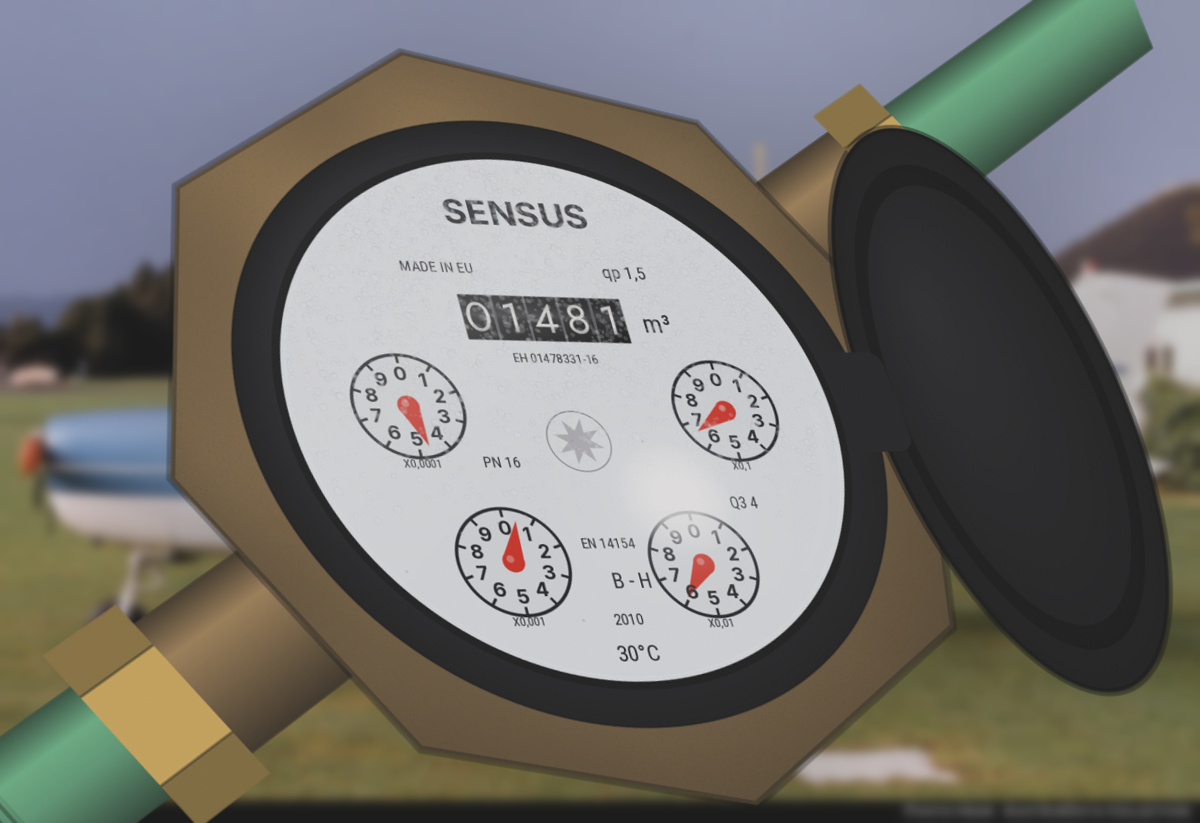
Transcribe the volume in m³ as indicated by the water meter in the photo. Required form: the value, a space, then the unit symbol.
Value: 1481.6604 m³
